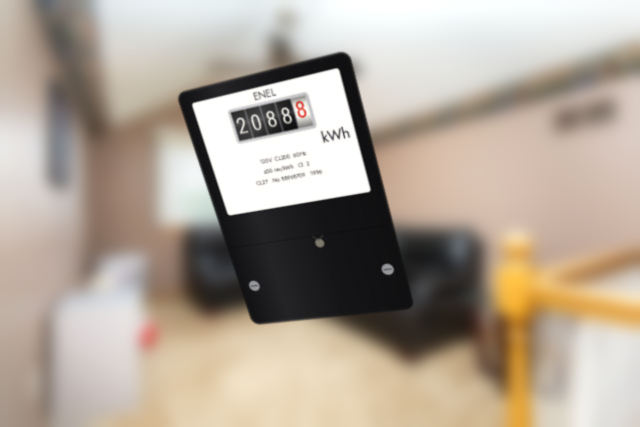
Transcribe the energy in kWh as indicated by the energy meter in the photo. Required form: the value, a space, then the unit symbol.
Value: 2088.8 kWh
